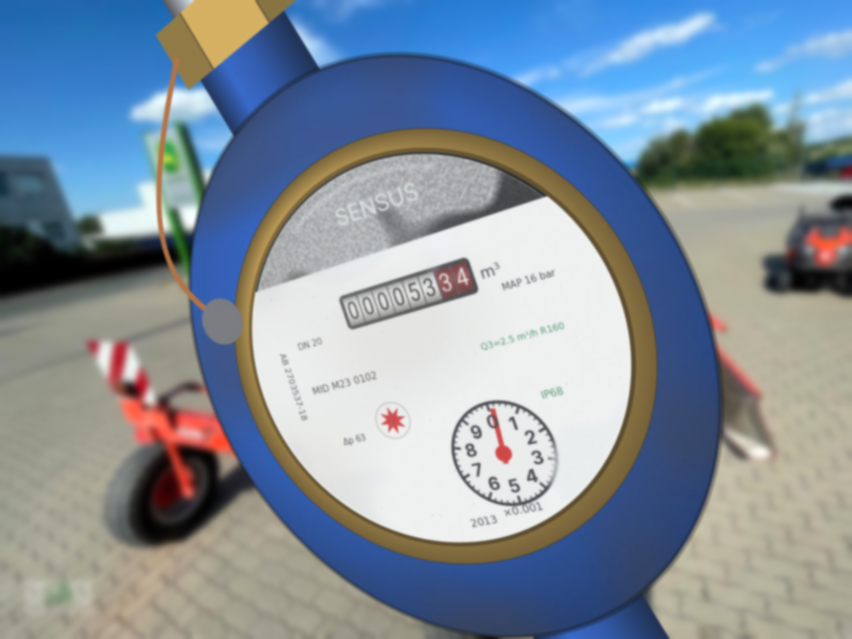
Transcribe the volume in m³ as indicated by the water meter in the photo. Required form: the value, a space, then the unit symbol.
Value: 53.340 m³
